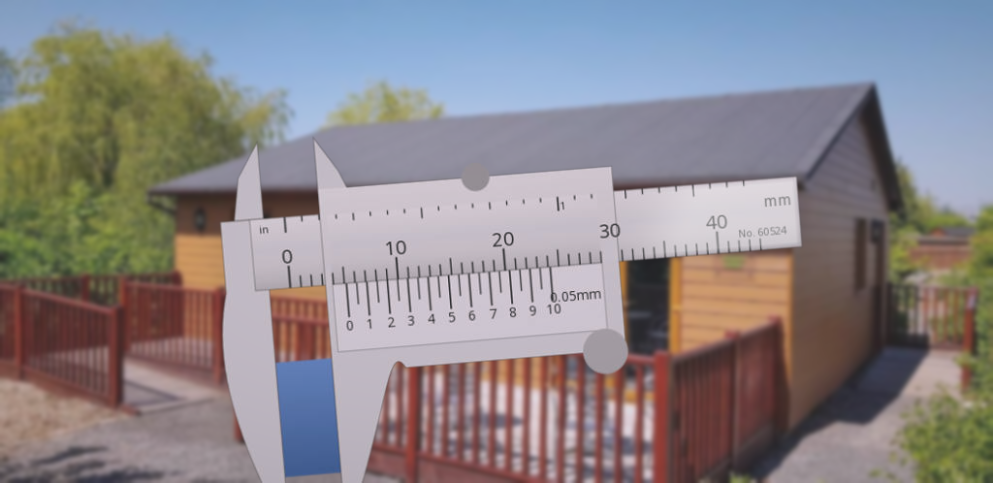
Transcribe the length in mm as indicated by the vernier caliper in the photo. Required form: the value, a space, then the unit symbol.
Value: 5.2 mm
